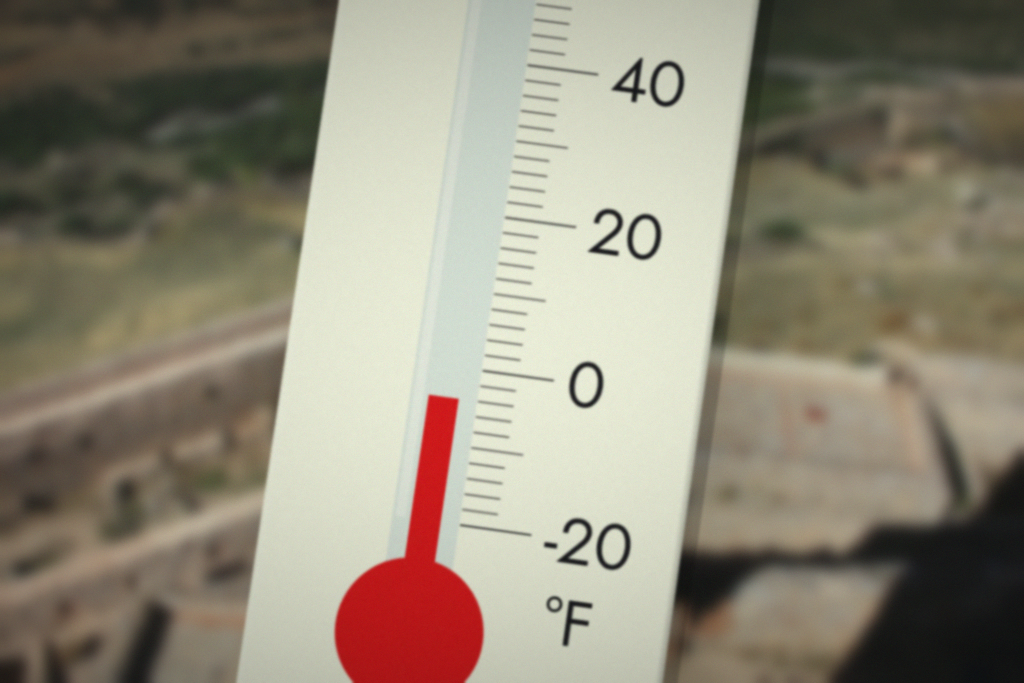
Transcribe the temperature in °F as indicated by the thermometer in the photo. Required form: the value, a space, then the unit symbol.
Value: -4 °F
